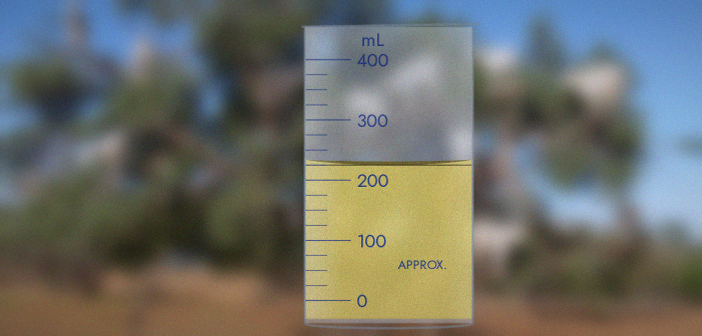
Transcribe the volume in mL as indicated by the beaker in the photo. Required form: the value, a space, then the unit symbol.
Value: 225 mL
